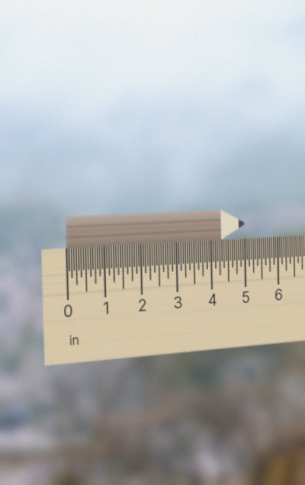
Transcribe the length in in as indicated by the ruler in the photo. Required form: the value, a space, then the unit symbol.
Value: 5 in
